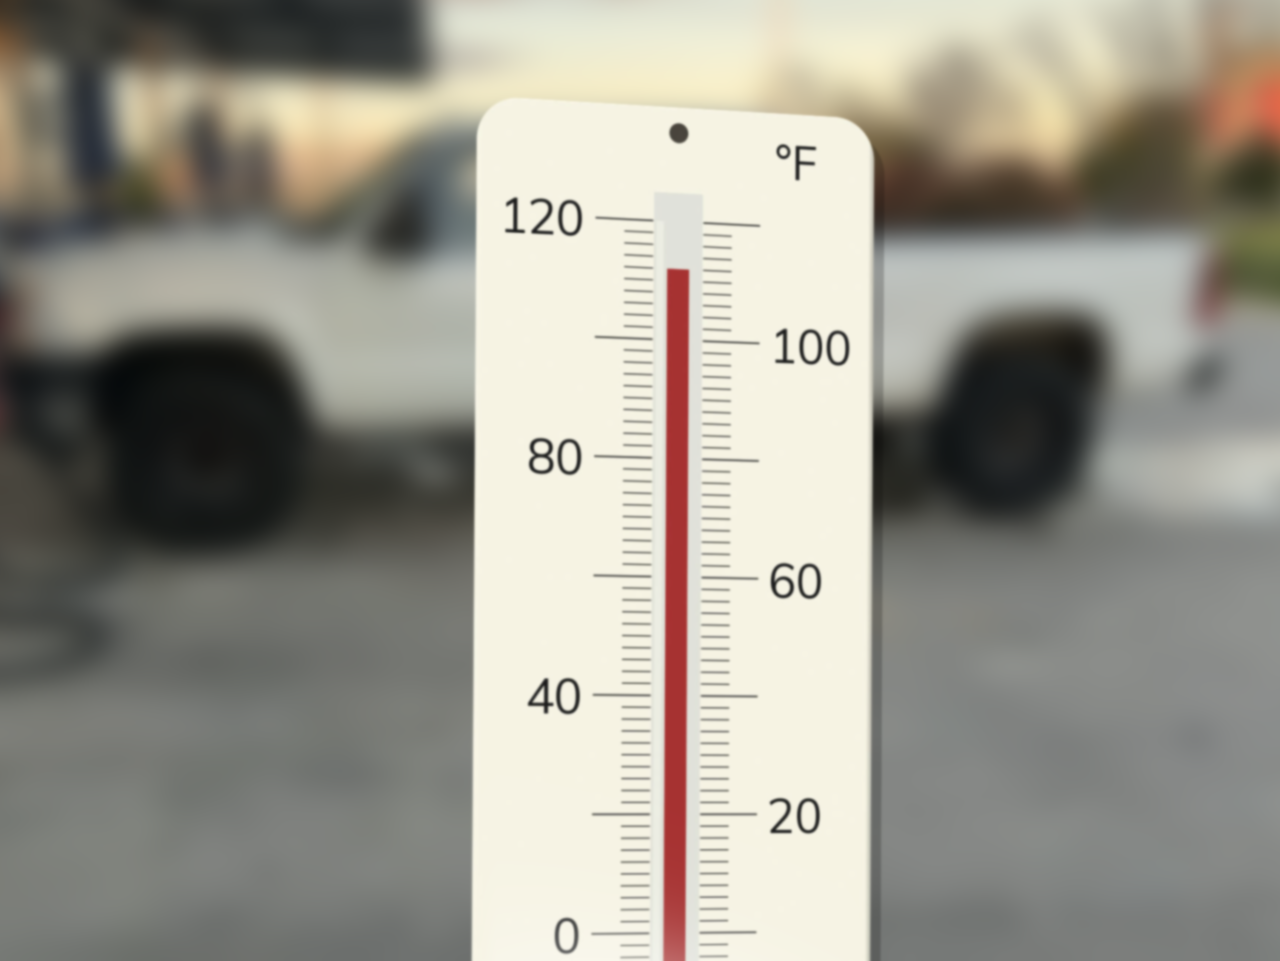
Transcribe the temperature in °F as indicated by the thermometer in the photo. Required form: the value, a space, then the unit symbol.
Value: 112 °F
